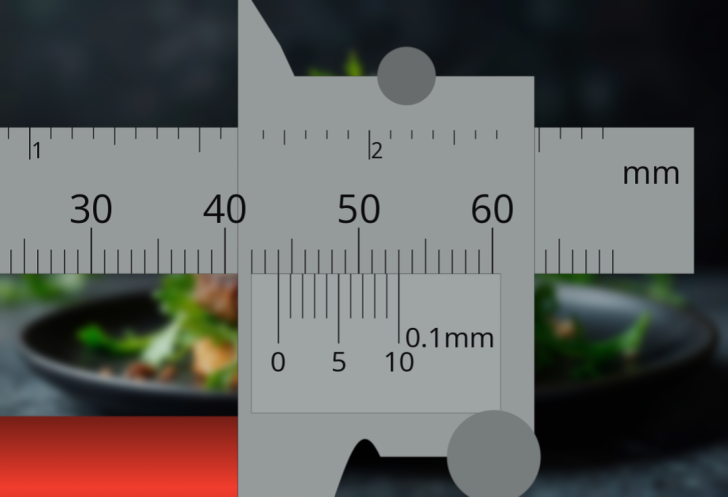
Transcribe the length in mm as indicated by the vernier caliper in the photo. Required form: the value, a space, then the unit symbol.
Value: 44.0 mm
